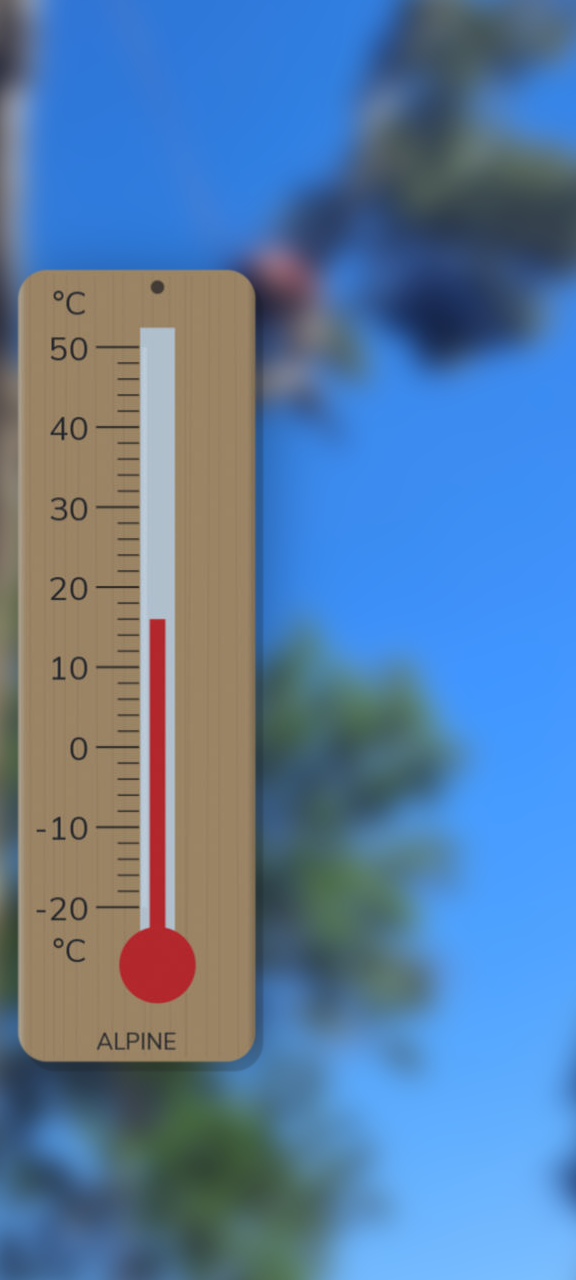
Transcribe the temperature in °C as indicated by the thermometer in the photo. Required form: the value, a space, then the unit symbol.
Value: 16 °C
